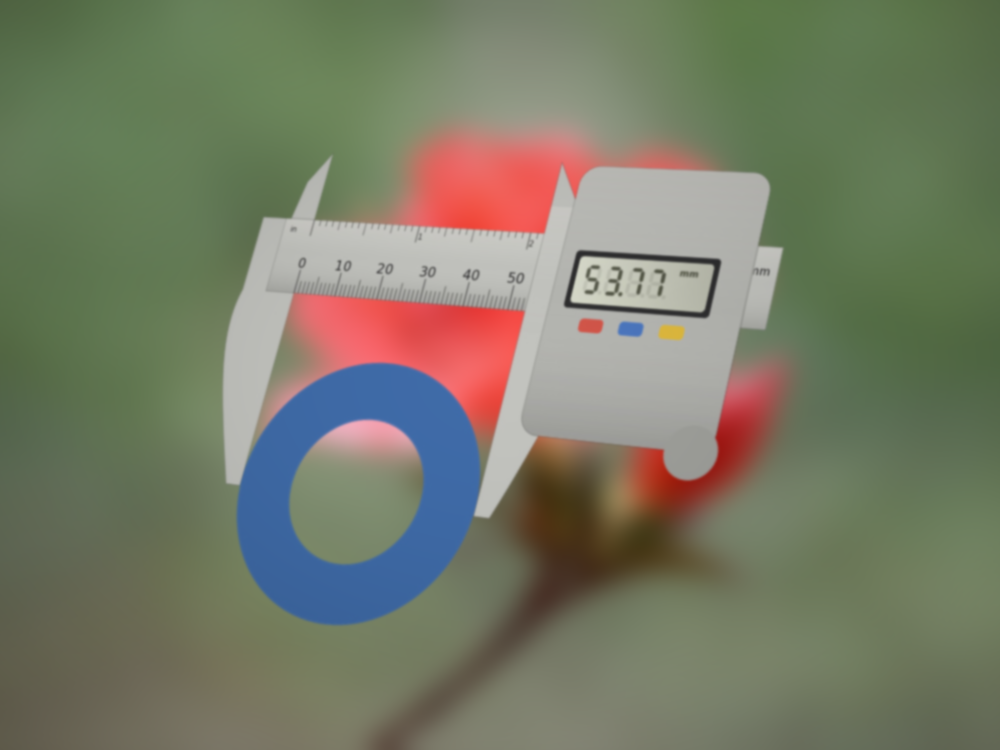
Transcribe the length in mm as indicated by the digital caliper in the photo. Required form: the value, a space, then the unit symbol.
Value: 53.77 mm
